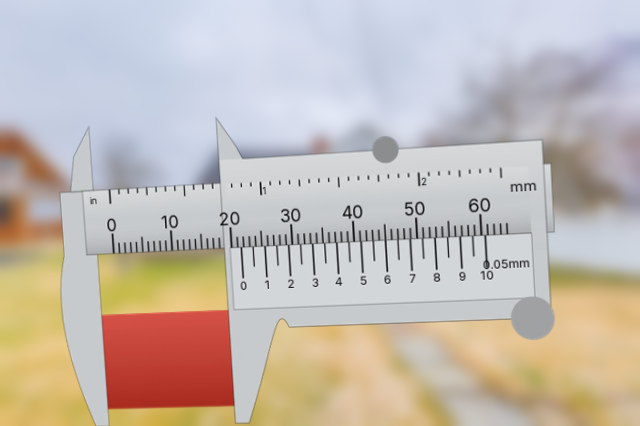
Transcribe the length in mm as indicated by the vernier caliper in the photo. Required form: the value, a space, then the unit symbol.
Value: 21.6 mm
